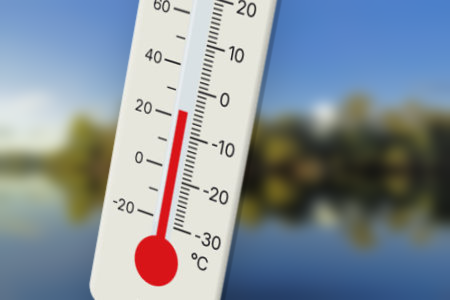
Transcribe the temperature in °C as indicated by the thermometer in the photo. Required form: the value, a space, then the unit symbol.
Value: -5 °C
